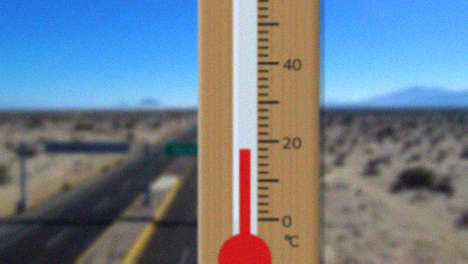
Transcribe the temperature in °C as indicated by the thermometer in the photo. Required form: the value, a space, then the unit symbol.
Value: 18 °C
